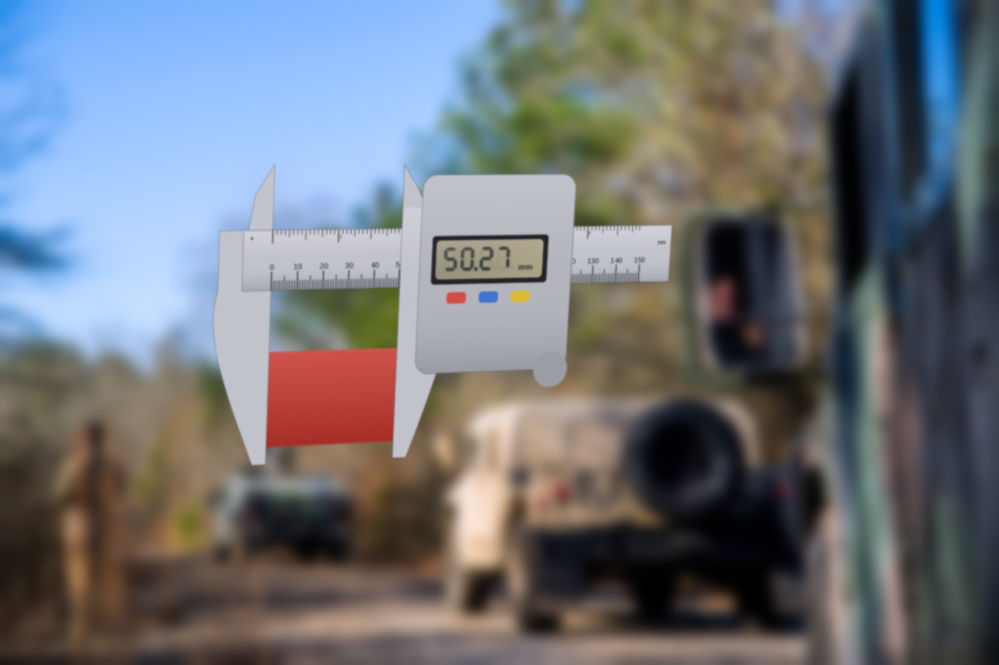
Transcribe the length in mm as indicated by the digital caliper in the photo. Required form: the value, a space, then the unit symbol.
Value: 50.27 mm
